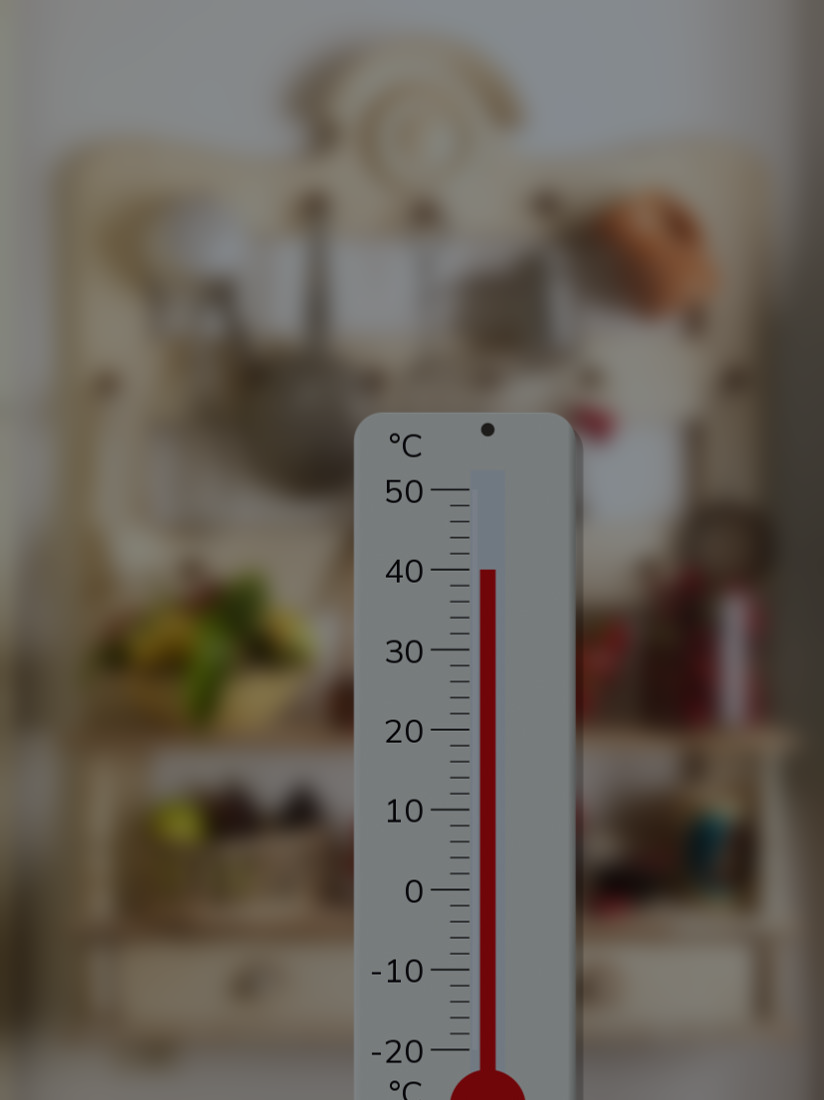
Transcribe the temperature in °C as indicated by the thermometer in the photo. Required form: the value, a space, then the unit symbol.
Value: 40 °C
